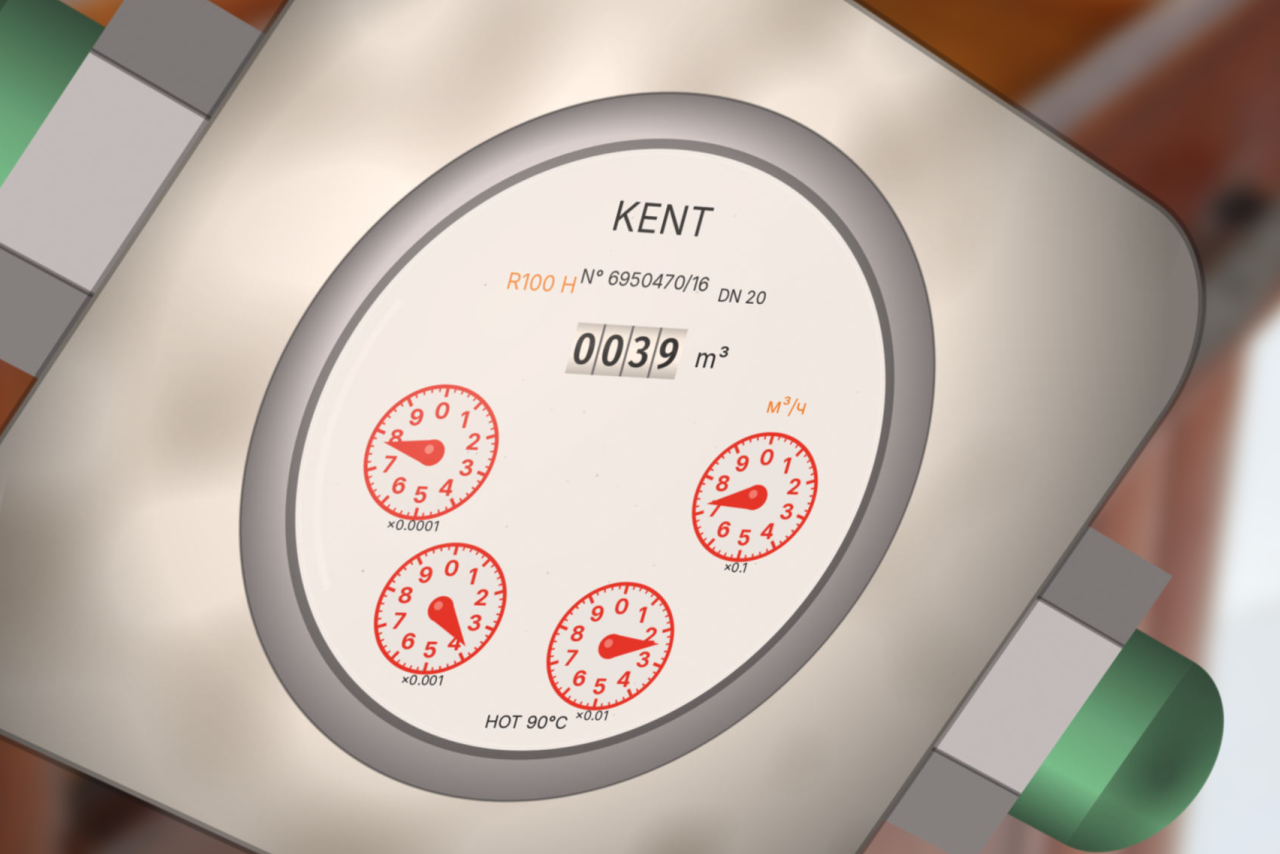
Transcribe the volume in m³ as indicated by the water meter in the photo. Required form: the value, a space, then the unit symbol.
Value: 39.7237 m³
